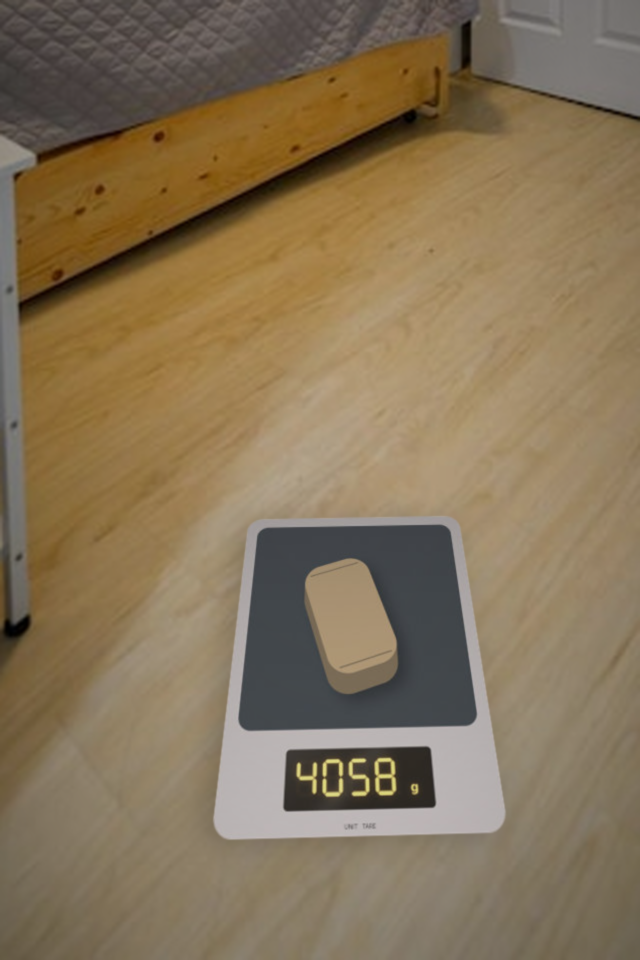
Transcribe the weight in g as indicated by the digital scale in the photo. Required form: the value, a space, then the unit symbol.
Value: 4058 g
